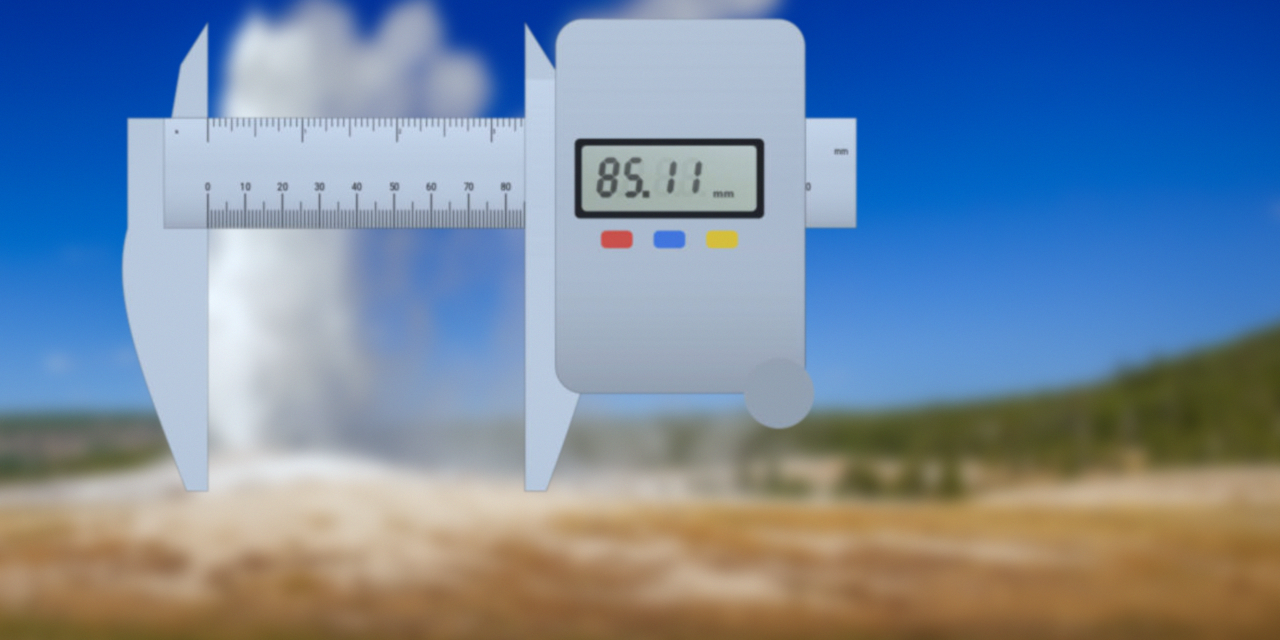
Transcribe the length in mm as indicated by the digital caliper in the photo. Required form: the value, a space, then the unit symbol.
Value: 85.11 mm
